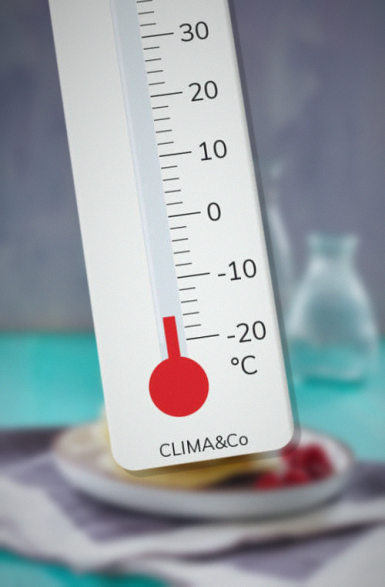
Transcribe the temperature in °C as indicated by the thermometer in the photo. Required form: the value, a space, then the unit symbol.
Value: -16 °C
